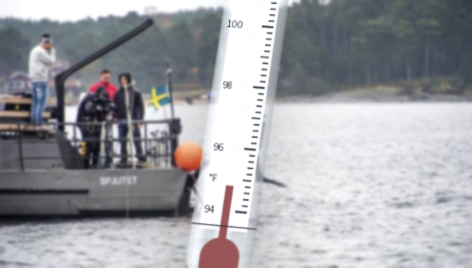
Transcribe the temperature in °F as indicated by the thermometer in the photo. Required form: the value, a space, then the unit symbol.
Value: 94.8 °F
